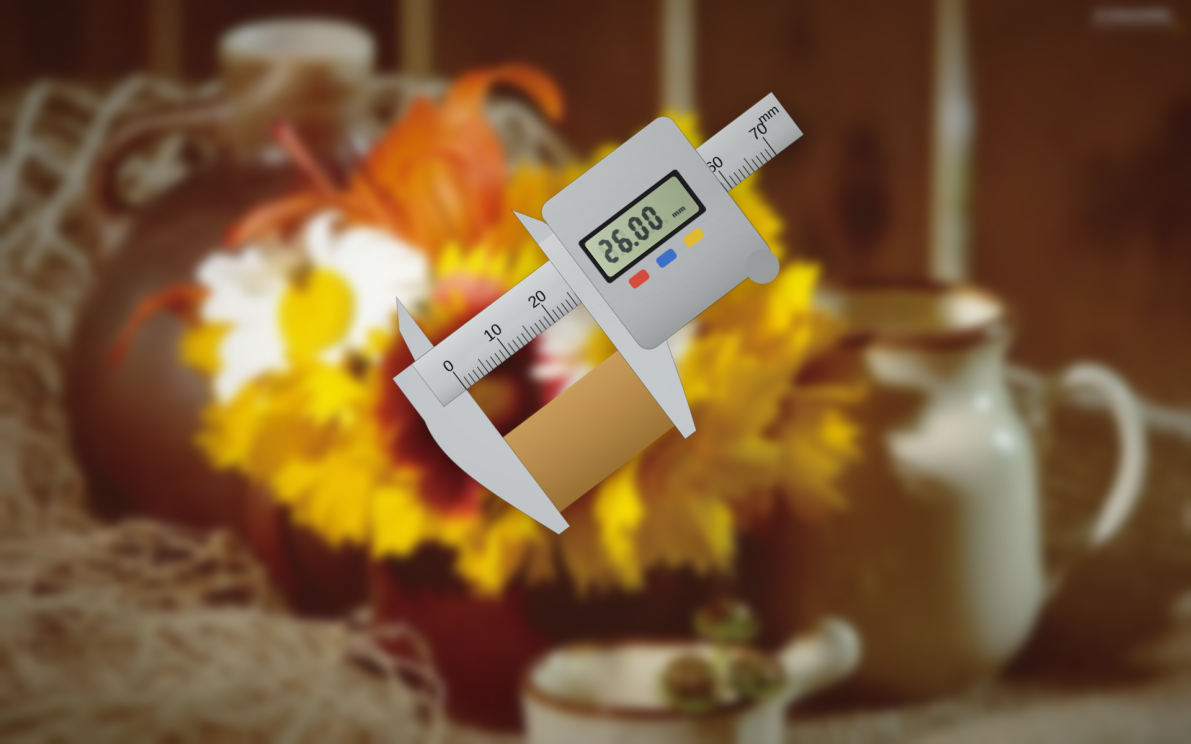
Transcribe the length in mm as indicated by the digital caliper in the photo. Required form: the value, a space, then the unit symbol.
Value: 26.00 mm
